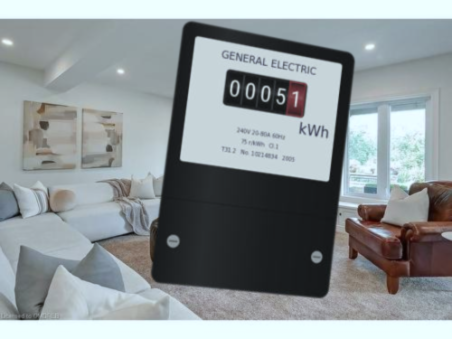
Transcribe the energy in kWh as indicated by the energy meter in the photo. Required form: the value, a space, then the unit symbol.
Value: 5.1 kWh
